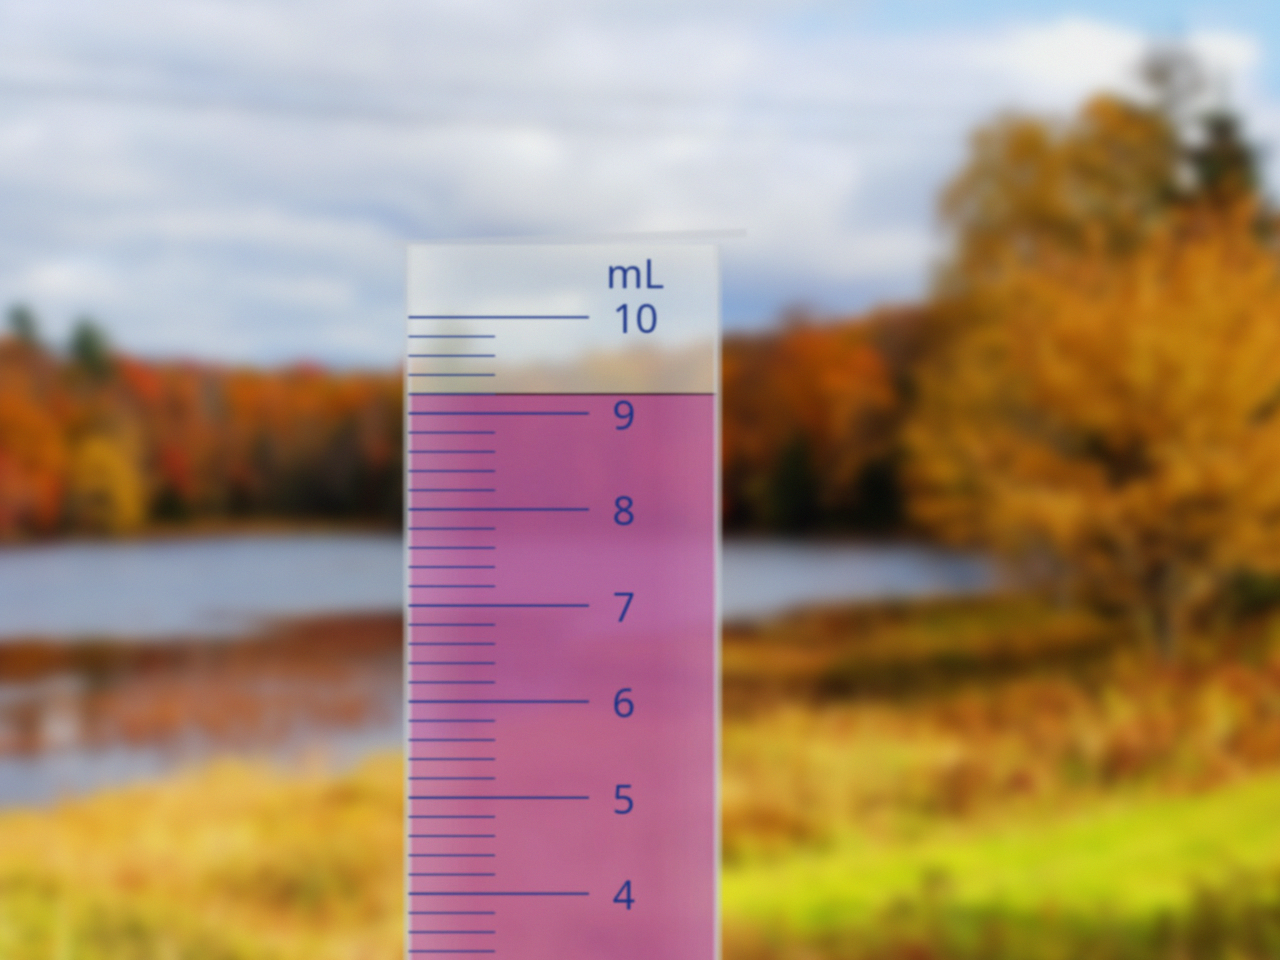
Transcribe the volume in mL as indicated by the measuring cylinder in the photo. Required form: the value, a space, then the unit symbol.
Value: 9.2 mL
